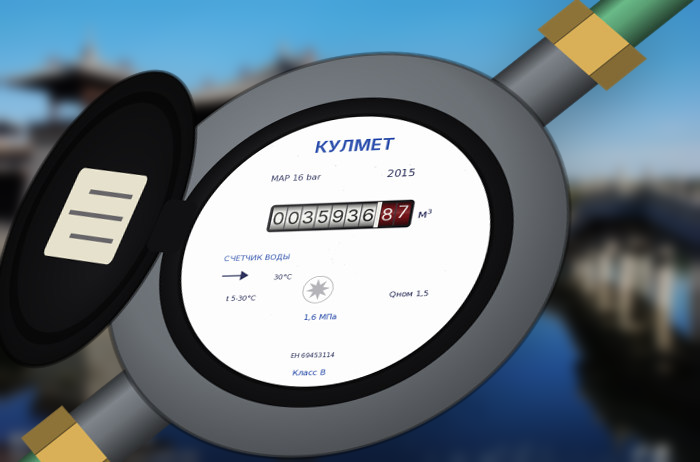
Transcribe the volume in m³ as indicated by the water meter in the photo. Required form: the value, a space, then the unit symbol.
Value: 35936.87 m³
